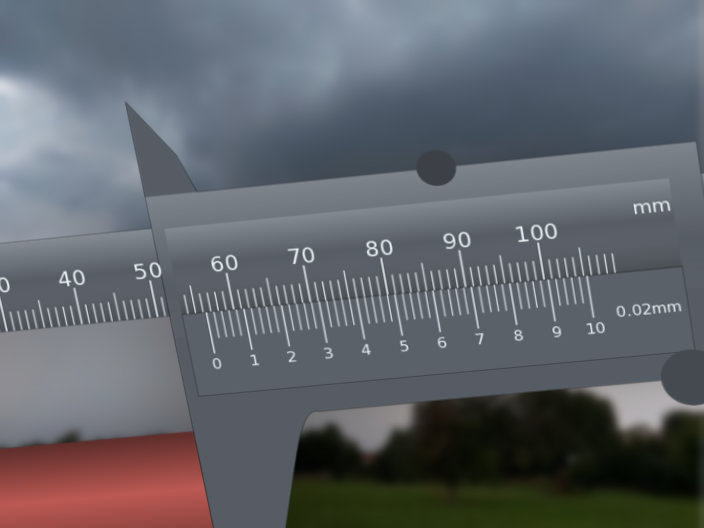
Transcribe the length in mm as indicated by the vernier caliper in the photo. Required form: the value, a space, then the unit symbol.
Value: 56.4 mm
